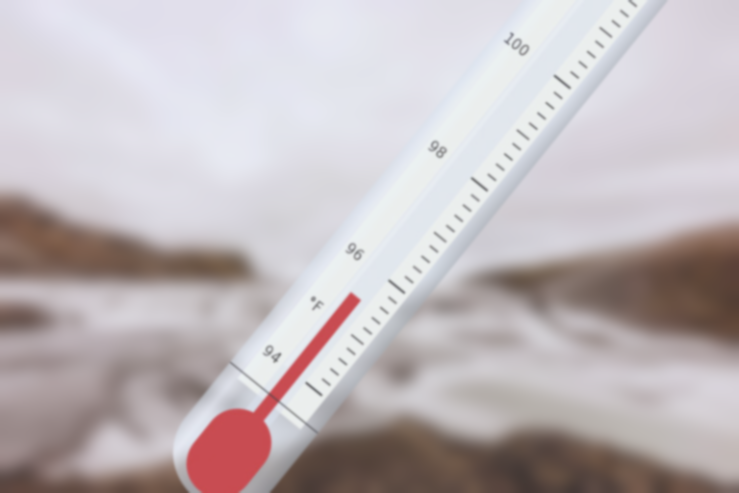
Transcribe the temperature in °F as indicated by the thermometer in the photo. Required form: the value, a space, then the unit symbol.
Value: 95.5 °F
